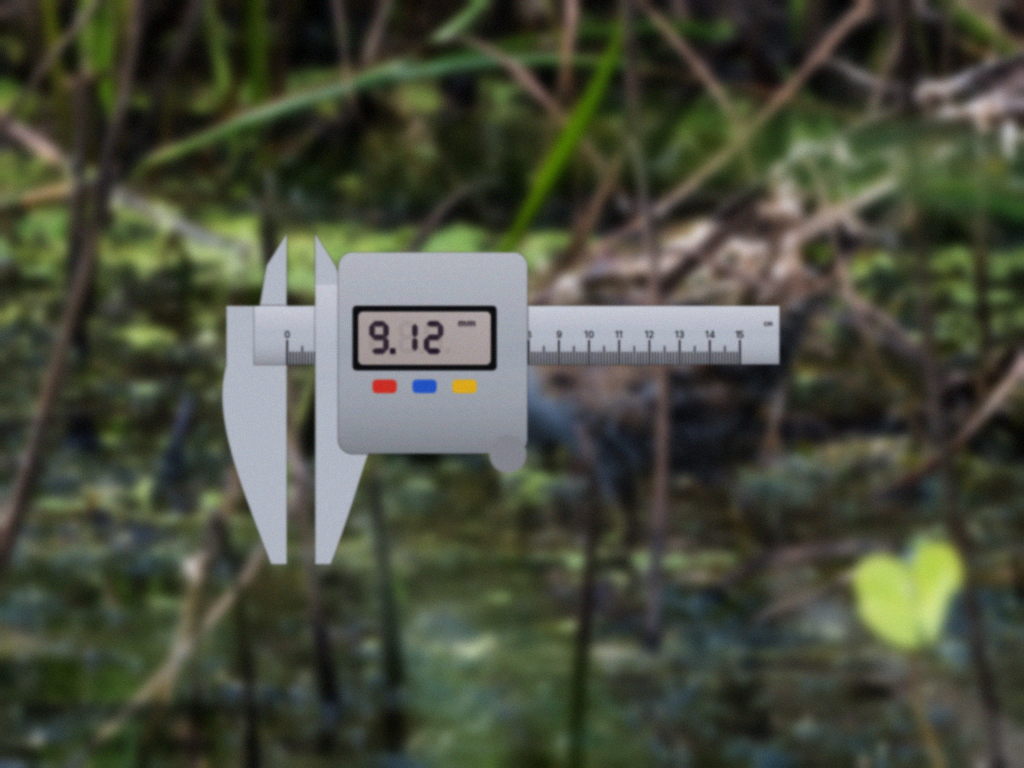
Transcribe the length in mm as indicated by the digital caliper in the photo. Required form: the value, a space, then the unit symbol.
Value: 9.12 mm
